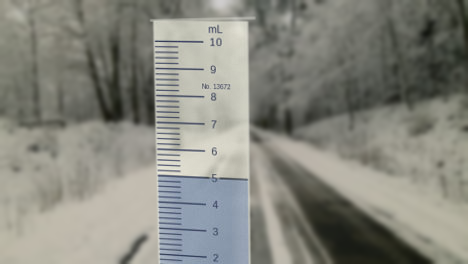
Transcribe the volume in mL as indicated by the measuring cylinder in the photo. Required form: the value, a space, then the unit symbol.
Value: 5 mL
